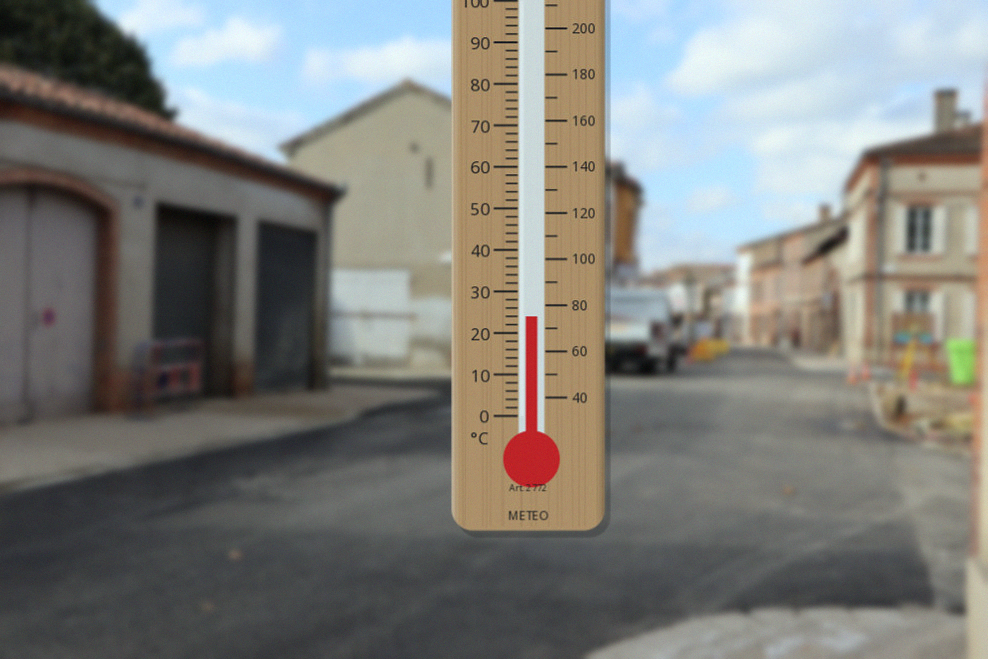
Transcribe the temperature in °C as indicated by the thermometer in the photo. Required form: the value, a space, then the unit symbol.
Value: 24 °C
